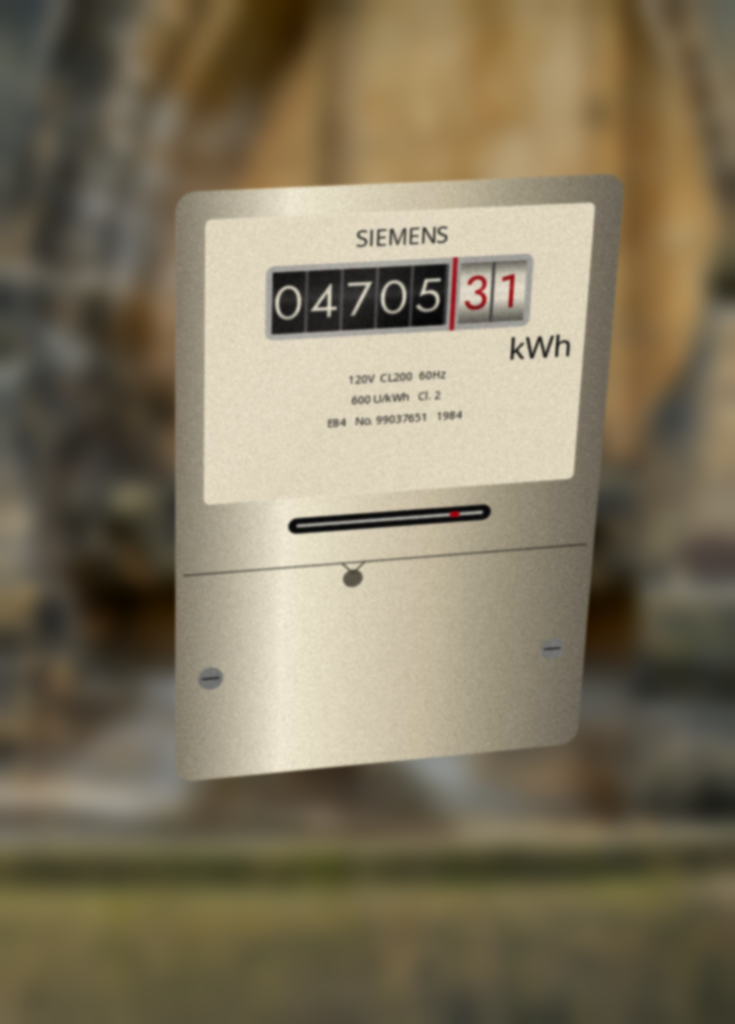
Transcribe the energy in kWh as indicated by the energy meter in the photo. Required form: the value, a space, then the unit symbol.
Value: 4705.31 kWh
